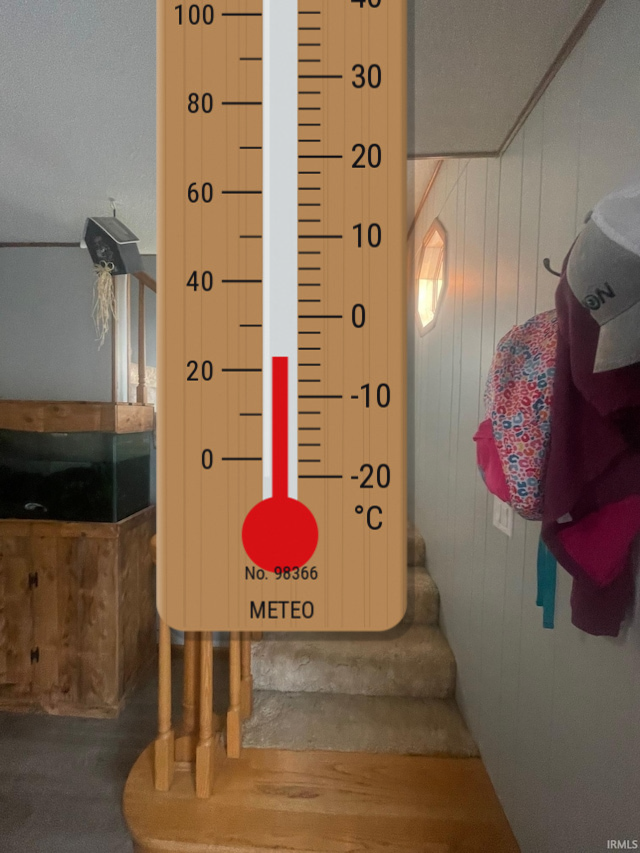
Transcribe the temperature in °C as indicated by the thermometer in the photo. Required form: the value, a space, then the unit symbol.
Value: -5 °C
